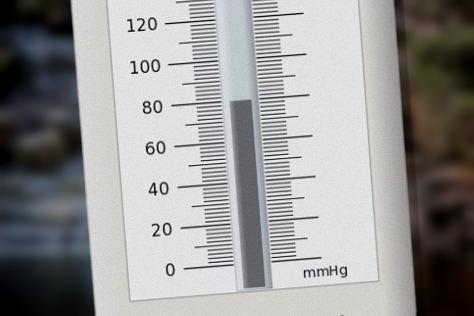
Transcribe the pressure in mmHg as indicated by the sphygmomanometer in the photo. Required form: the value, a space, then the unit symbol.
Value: 80 mmHg
